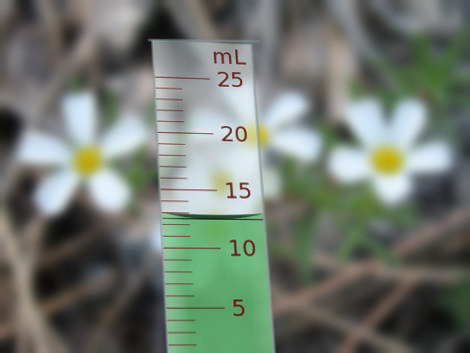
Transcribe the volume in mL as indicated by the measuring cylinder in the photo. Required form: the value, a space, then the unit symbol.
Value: 12.5 mL
